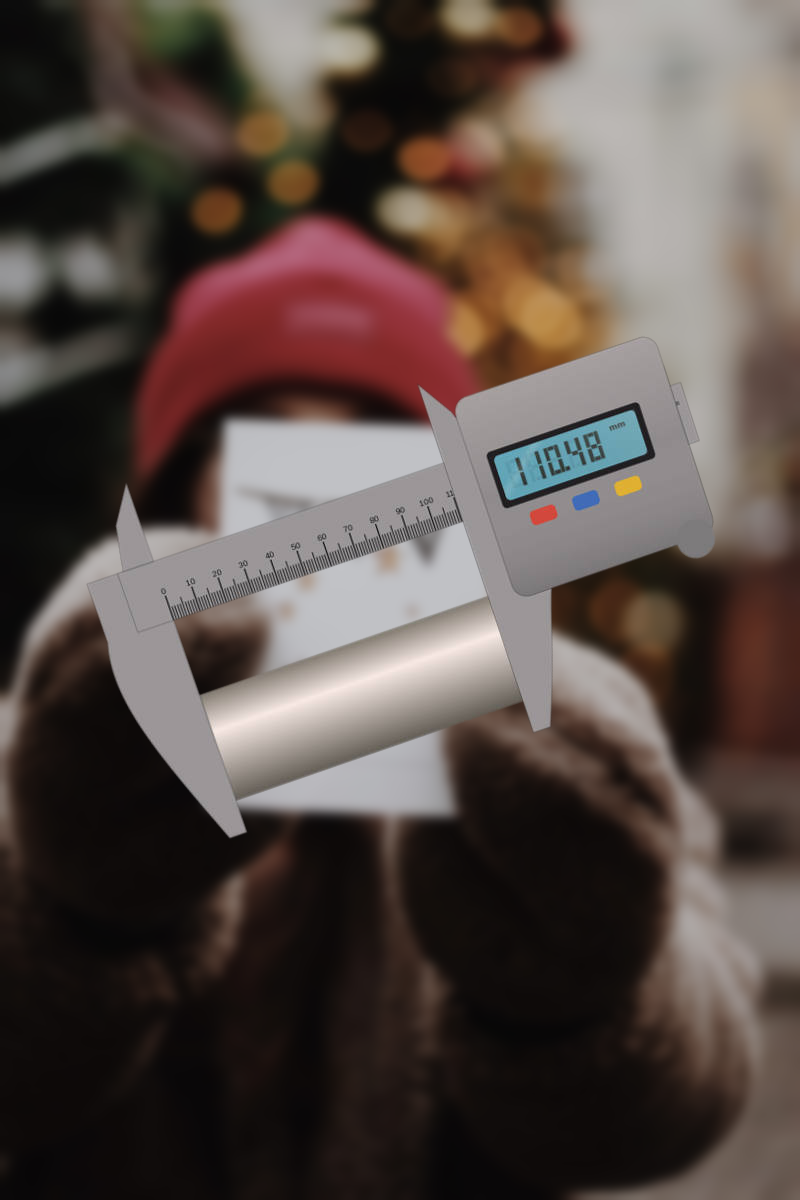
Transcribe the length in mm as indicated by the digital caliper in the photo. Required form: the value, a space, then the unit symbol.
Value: 110.48 mm
